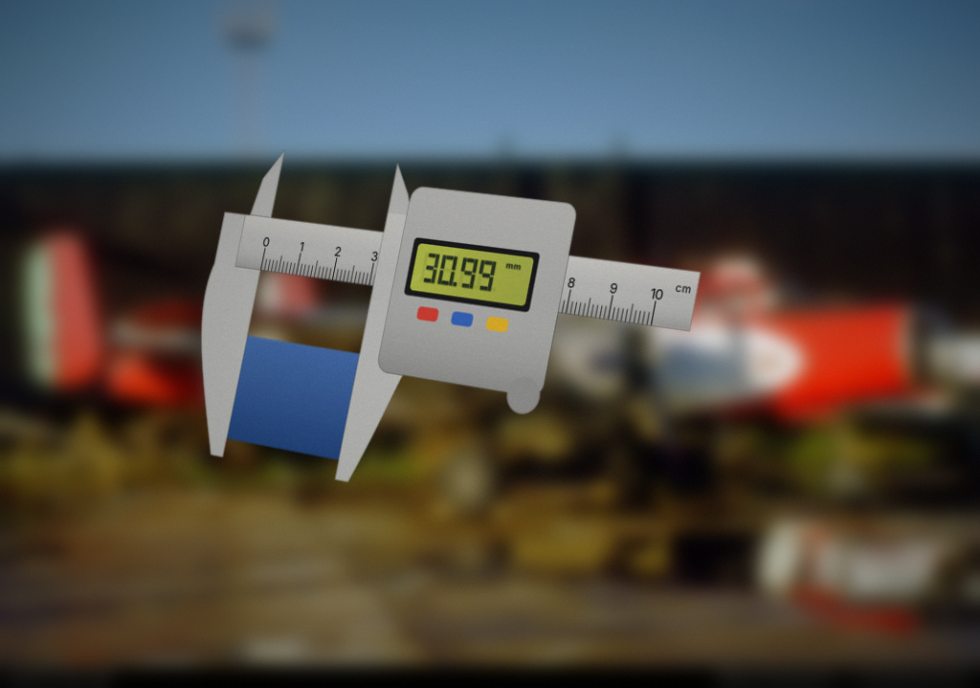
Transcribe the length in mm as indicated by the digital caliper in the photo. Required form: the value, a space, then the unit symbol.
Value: 30.99 mm
